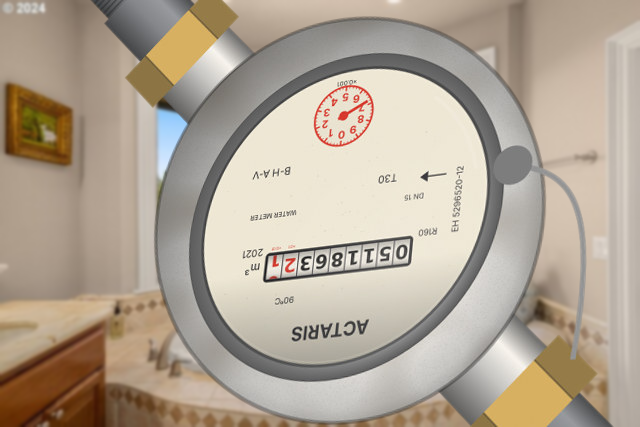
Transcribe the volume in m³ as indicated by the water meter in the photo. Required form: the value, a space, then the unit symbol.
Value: 511863.206 m³
